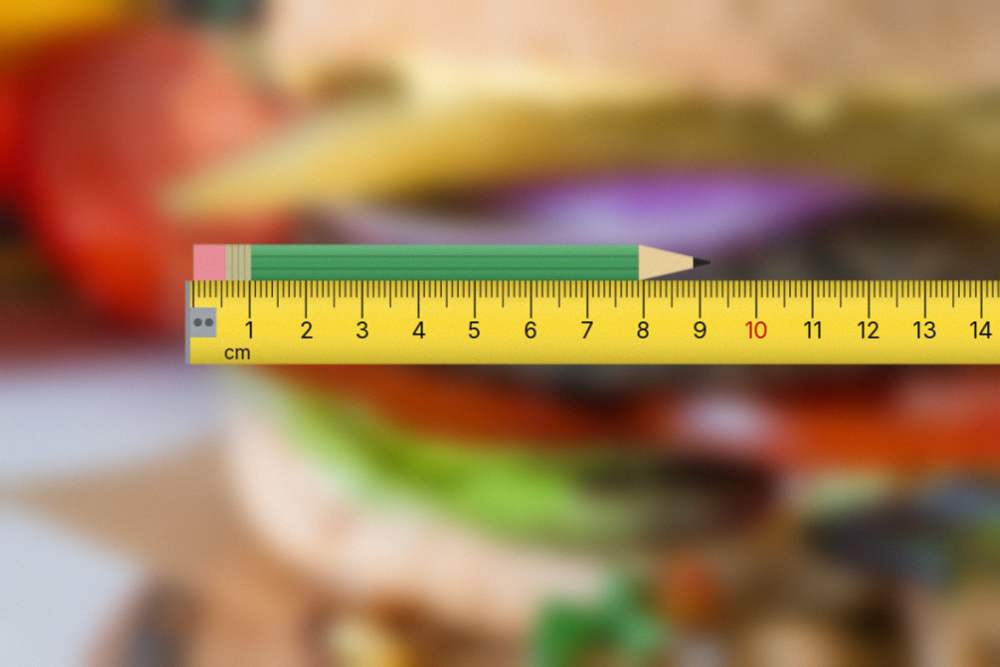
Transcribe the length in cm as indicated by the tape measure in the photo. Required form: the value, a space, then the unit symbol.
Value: 9.2 cm
